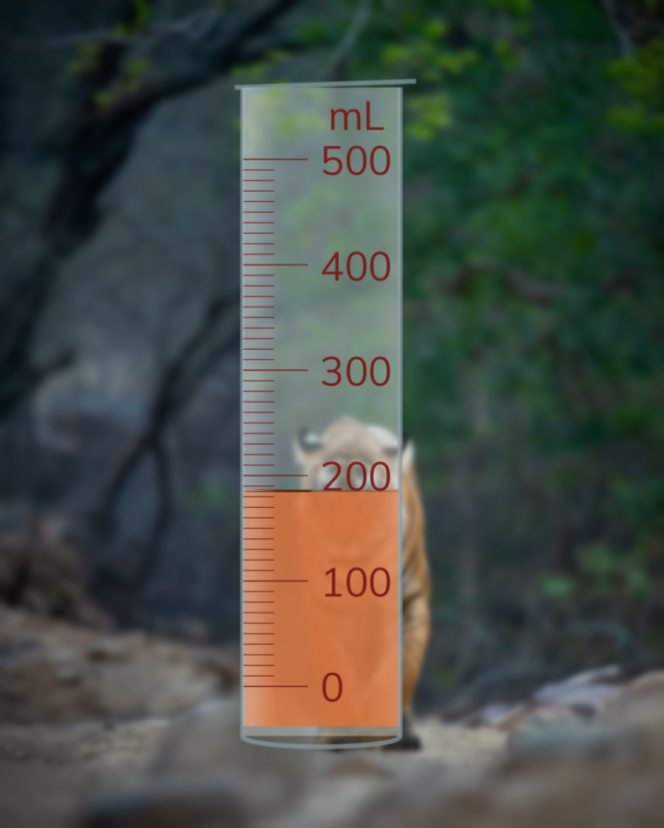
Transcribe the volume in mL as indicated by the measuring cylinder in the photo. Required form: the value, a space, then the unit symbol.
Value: 185 mL
